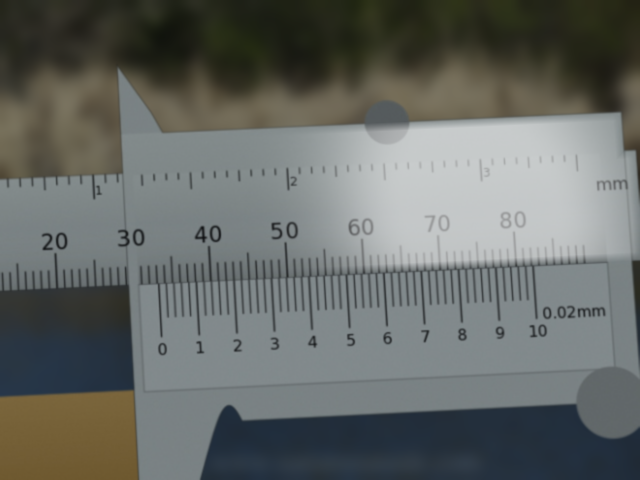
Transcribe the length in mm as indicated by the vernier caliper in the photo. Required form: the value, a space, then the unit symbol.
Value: 33.2 mm
